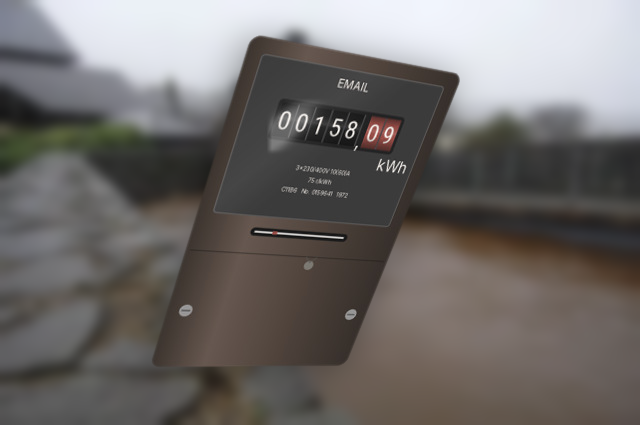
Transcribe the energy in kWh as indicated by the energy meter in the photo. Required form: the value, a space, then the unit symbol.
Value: 158.09 kWh
